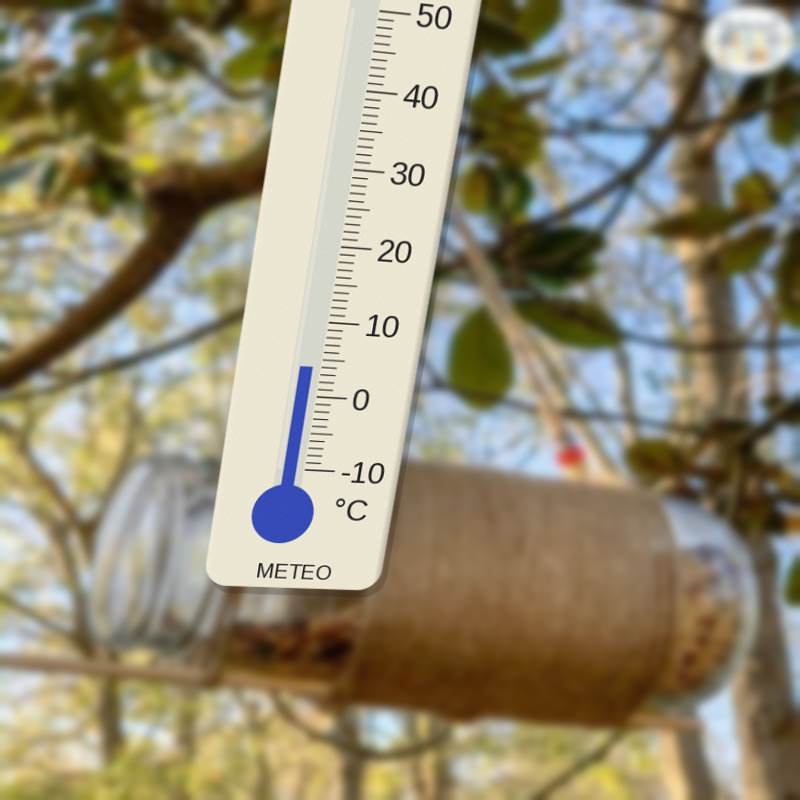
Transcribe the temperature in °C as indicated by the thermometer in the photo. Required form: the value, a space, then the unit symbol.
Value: 4 °C
